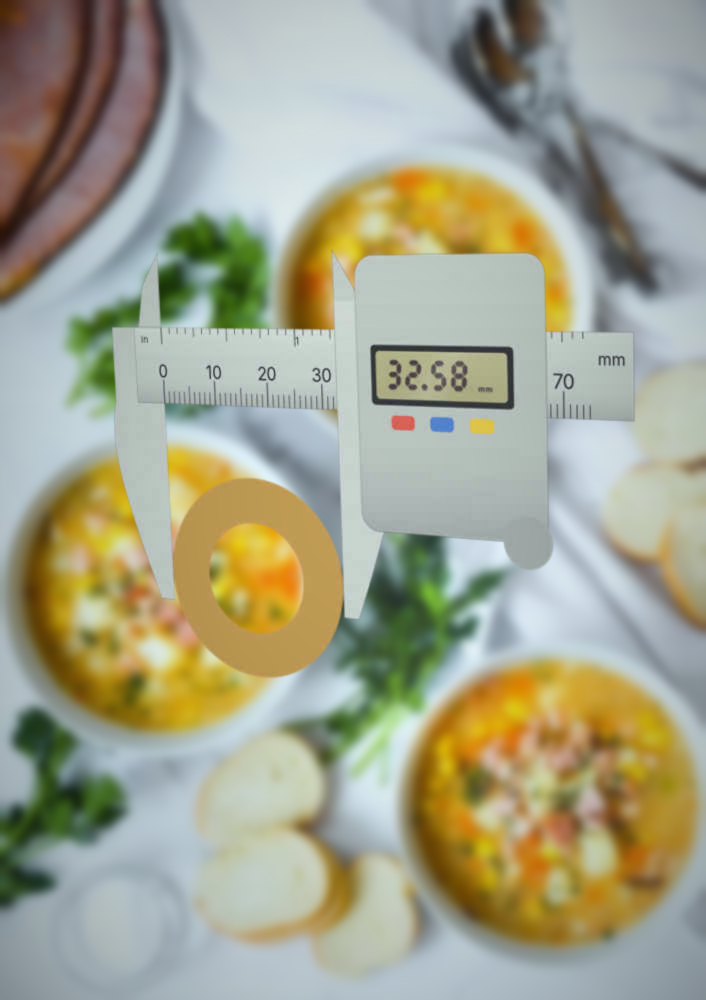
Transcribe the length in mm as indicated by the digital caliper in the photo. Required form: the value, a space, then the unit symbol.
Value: 32.58 mm
